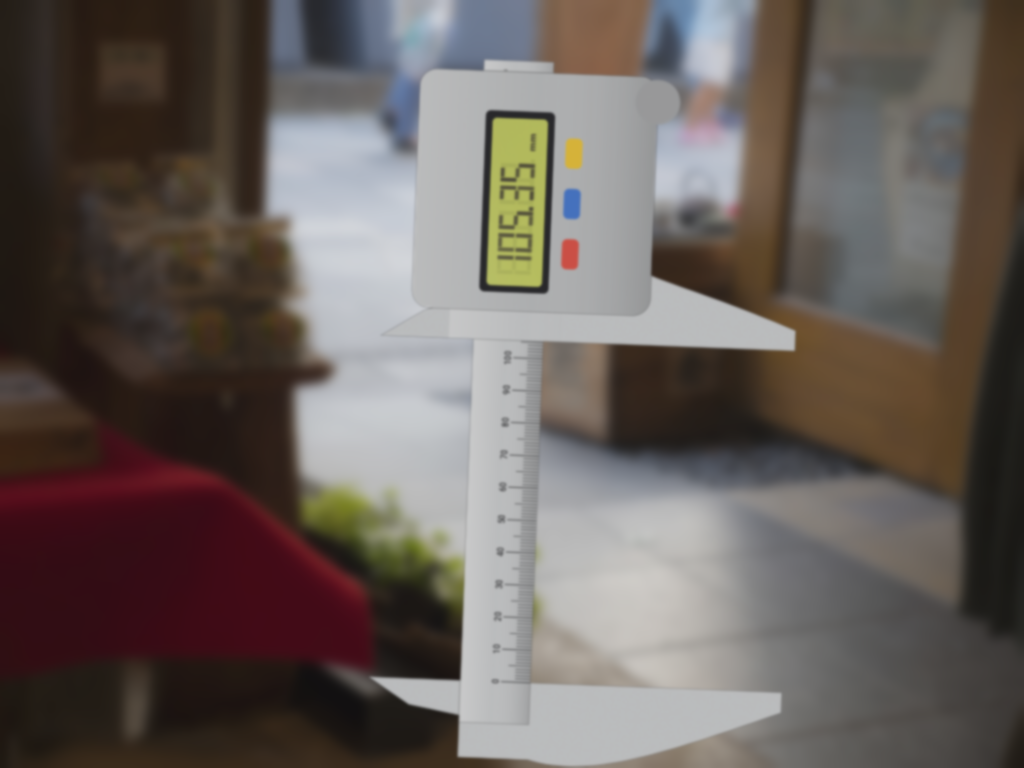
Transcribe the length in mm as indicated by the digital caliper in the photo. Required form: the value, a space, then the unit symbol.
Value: 105.35 mm
